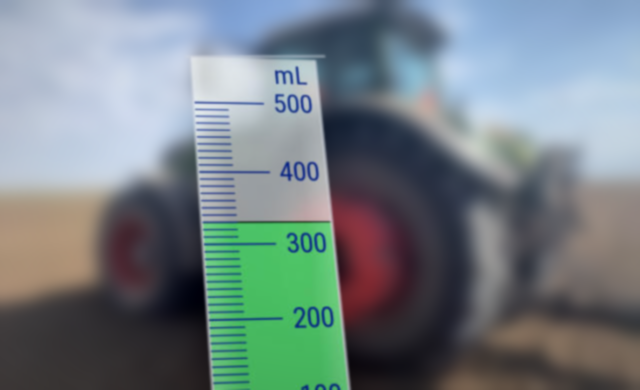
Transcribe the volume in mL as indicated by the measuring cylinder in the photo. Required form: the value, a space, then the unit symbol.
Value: 330 mL
